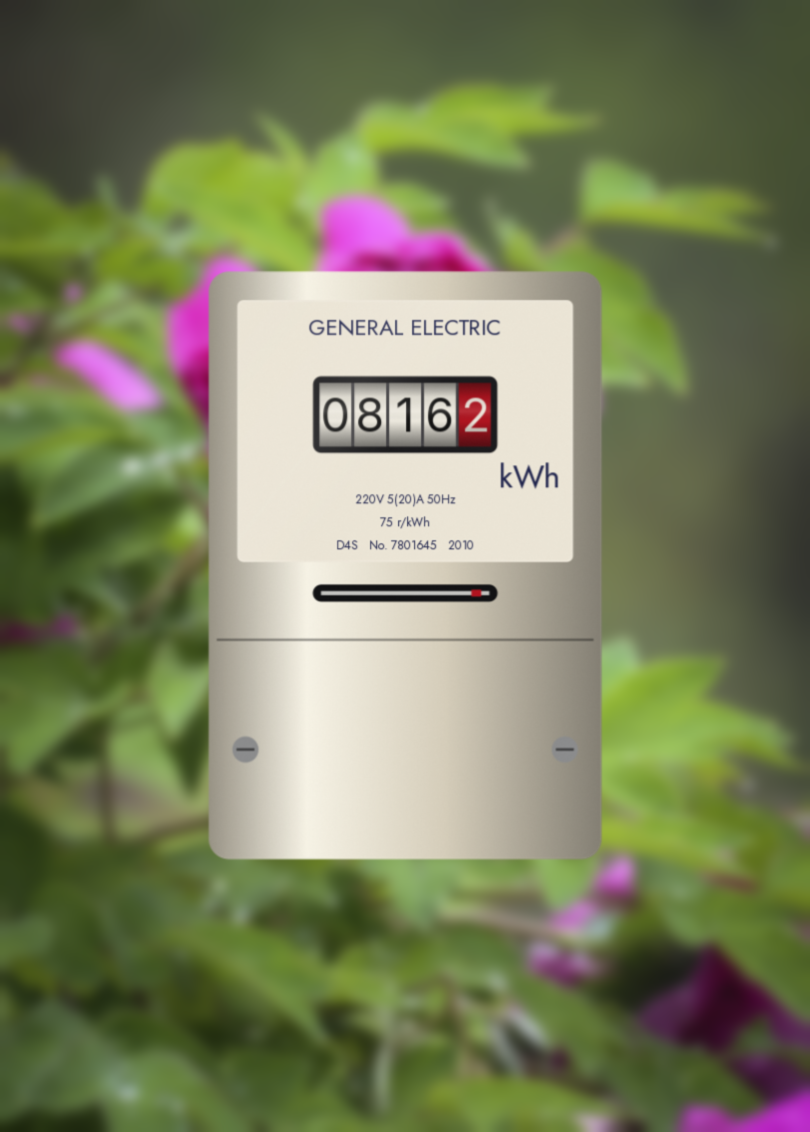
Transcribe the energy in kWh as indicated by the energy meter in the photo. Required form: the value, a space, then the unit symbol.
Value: 816.2 kWh
